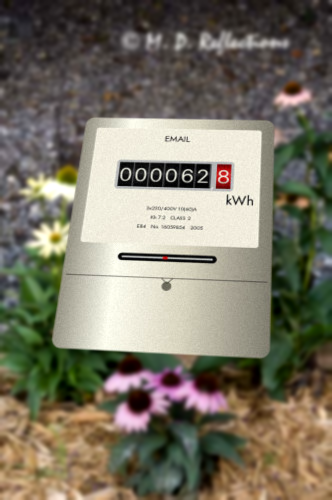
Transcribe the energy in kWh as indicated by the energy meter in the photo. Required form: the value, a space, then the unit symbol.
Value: 62.8 kWh
